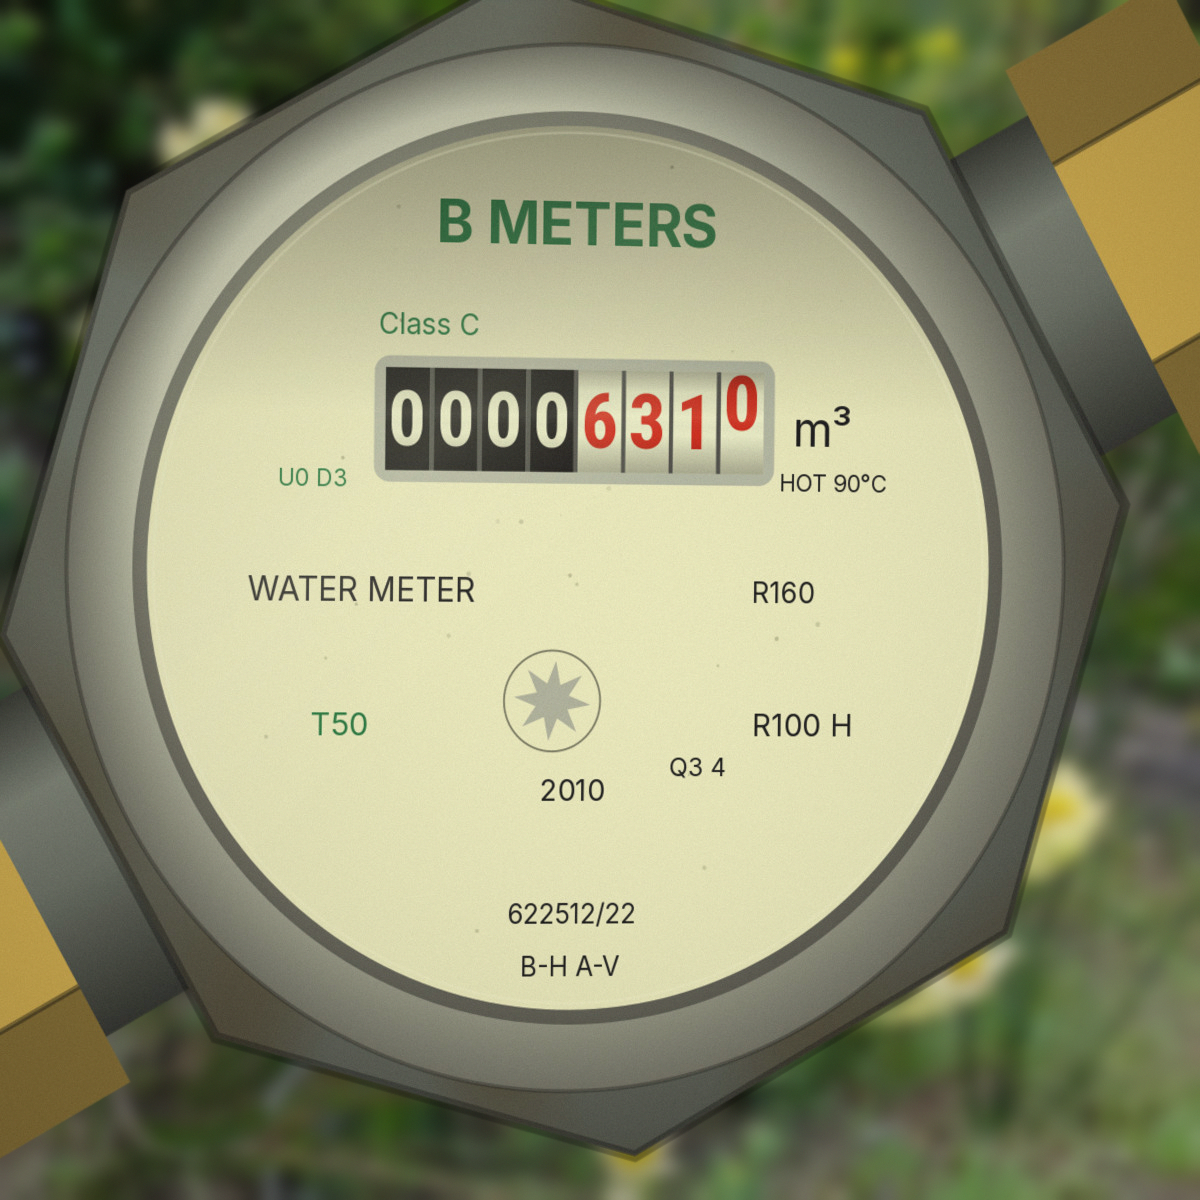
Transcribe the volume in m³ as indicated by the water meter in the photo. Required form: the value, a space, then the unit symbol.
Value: 0.6310 m³
